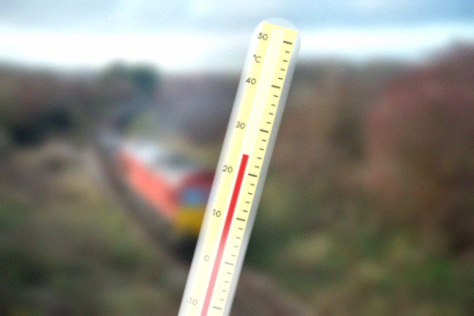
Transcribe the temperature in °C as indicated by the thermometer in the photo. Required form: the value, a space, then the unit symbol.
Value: 24 °C
